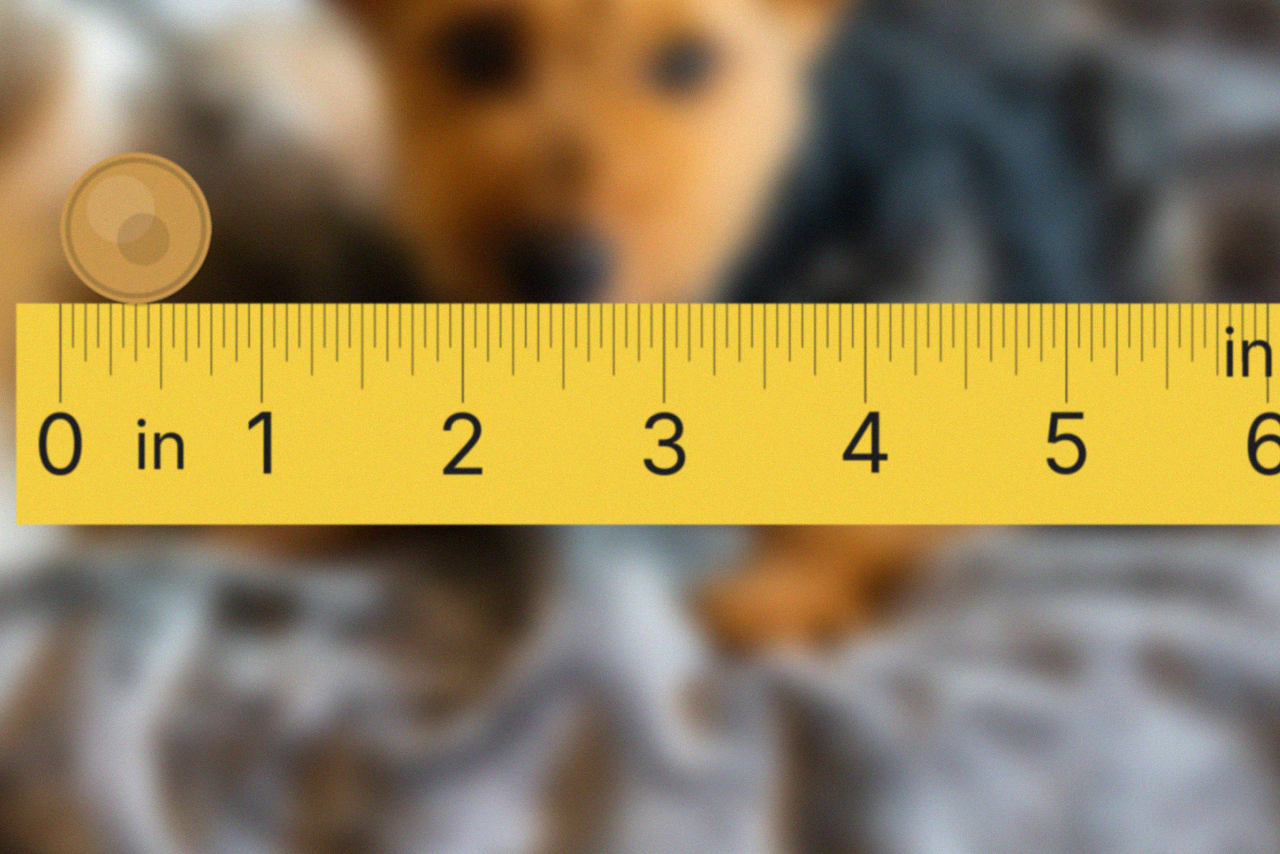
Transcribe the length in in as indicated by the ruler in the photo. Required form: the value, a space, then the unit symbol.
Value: 0.75 in
